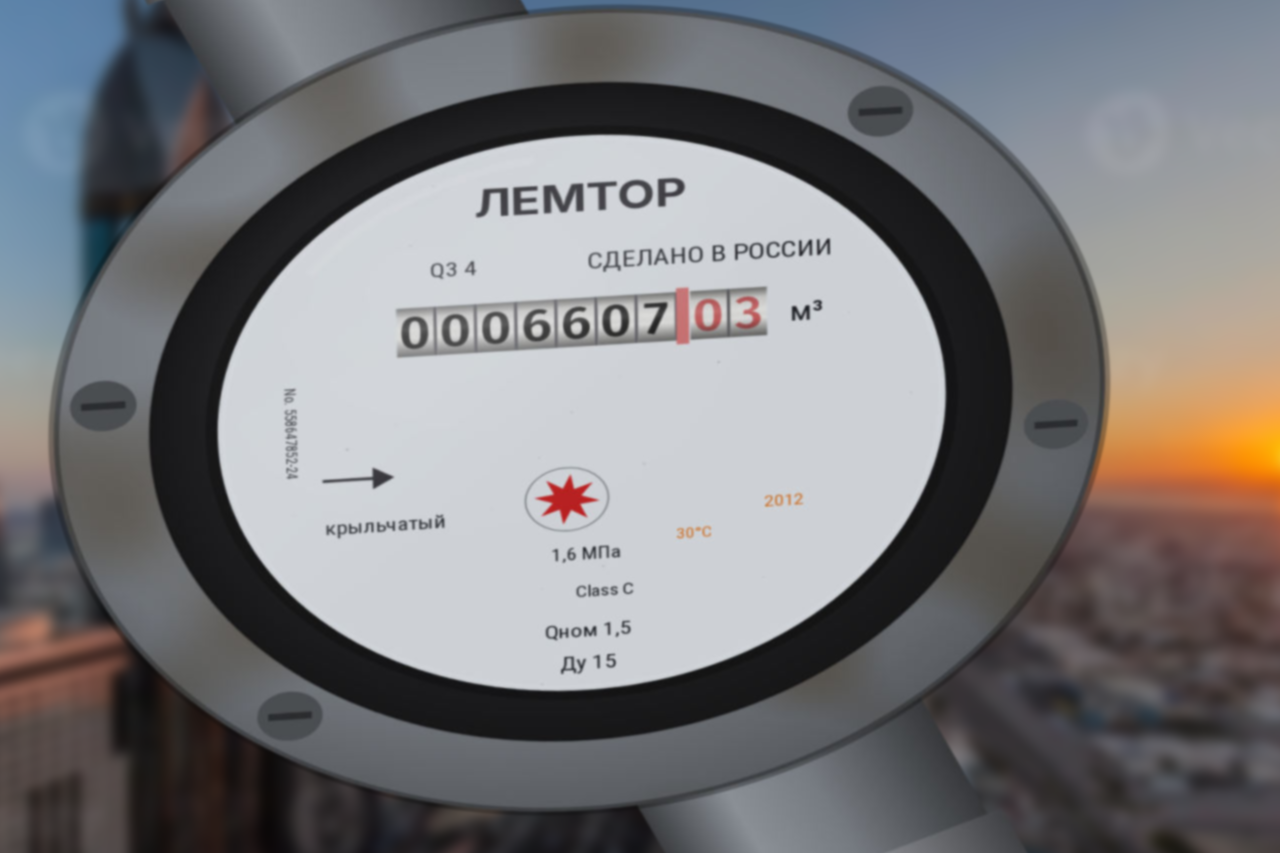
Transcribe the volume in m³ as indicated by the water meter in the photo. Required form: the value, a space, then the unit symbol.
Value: 6607.03 m³
